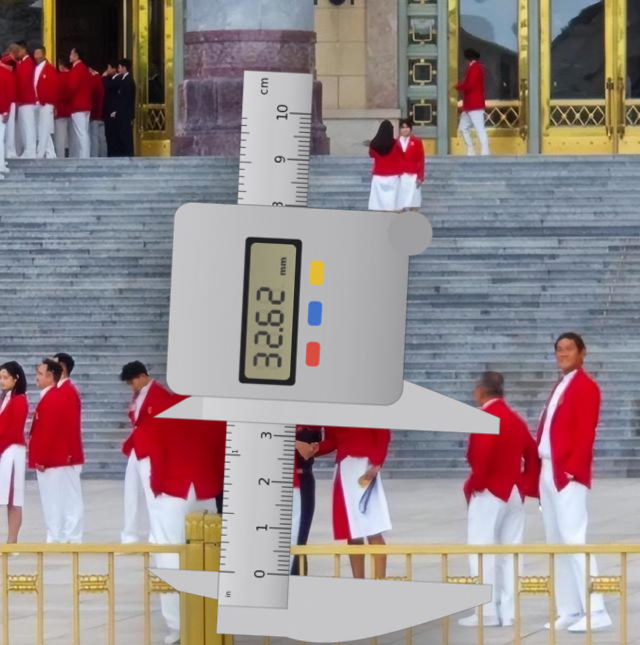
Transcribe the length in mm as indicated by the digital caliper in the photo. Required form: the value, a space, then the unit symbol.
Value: 32.62 mm
